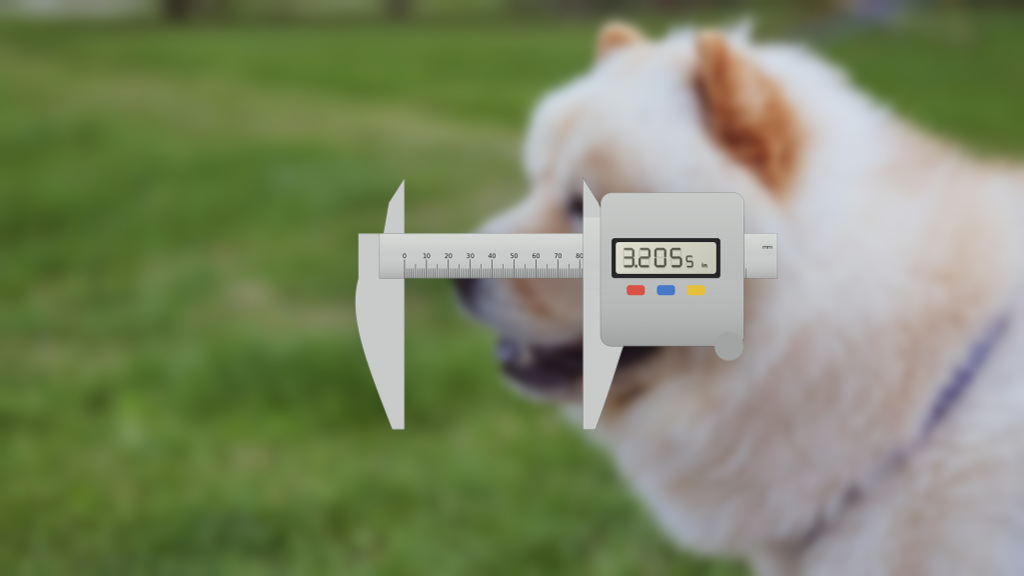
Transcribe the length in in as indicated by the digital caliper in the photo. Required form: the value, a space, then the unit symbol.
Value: 3.2055 in
